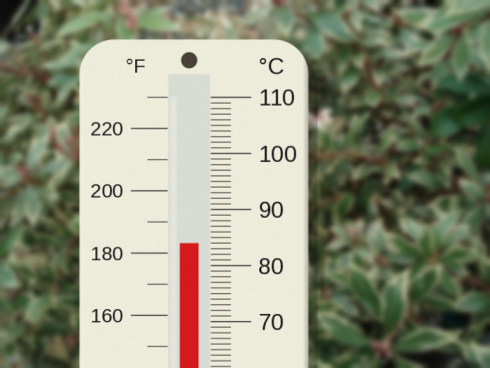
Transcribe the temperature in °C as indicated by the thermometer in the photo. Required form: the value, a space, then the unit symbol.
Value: 84 °C
